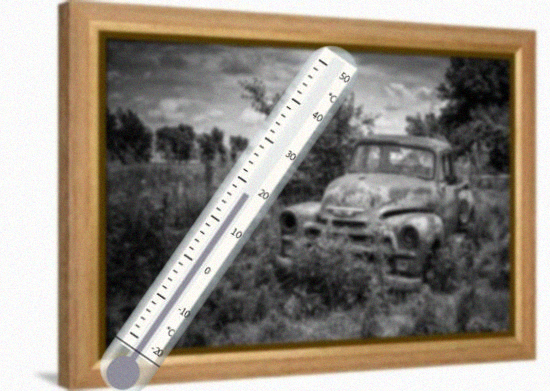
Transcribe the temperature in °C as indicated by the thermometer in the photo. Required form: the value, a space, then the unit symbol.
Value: 18 °C
